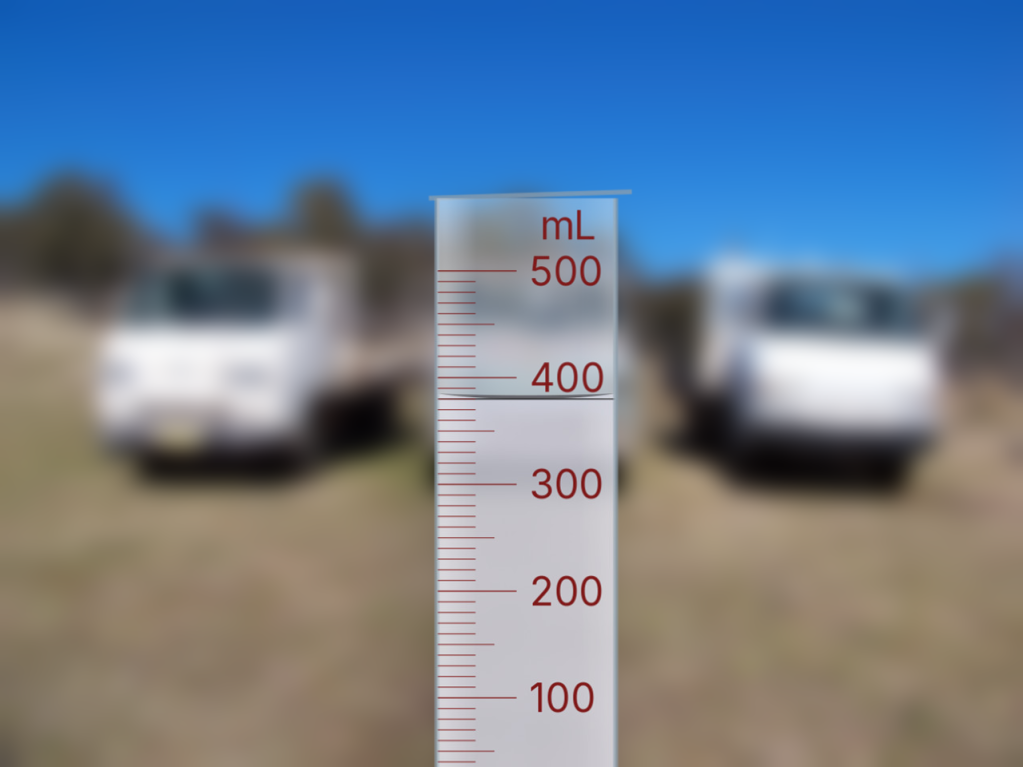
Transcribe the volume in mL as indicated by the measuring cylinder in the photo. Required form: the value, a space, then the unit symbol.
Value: 380 mL
